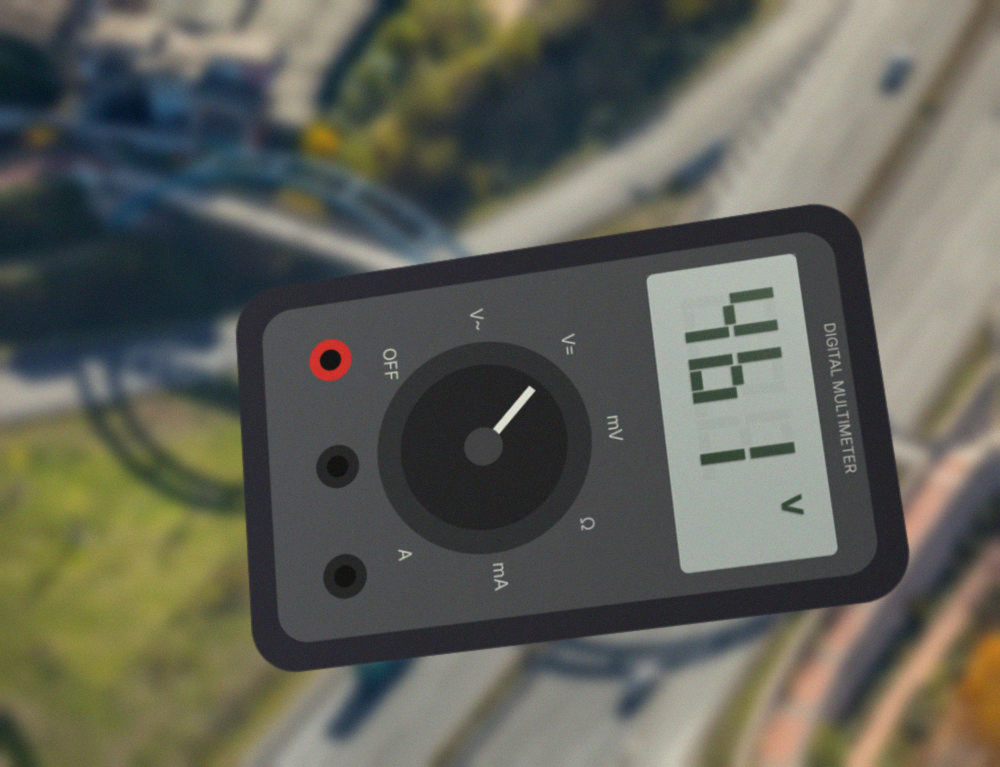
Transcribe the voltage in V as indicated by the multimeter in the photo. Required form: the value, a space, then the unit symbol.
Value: 461 V
